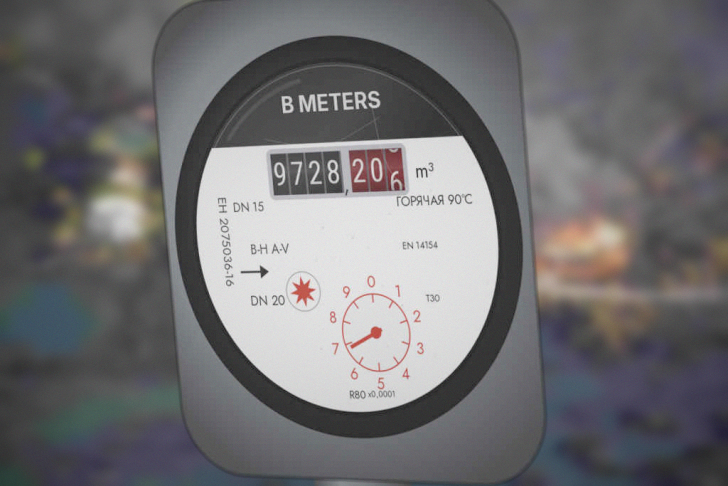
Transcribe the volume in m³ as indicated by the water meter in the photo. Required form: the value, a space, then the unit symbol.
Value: 9728.2056 m³
